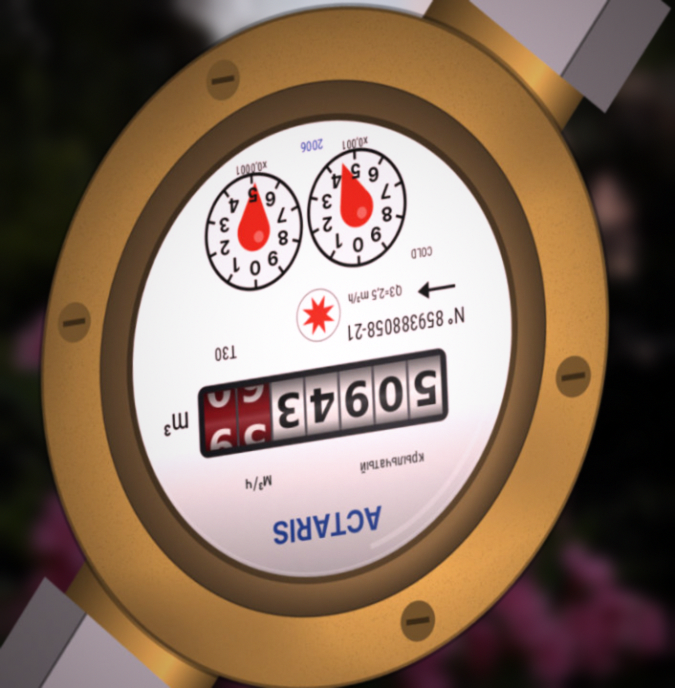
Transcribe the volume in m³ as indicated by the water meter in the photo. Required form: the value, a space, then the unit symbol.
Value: 50943.5945 m³
